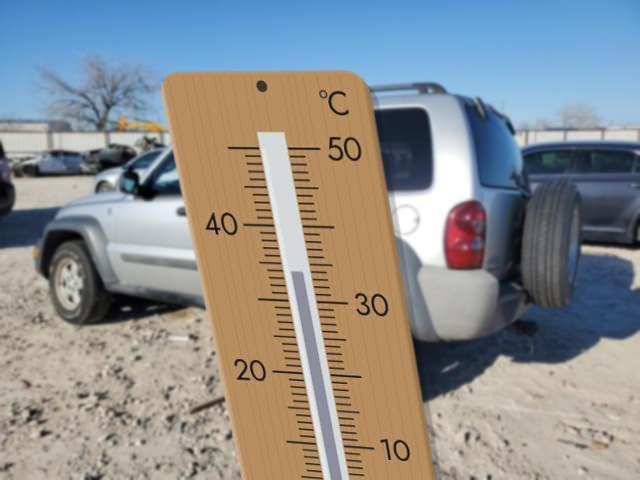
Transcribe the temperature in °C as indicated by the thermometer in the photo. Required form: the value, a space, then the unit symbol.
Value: 34 °C
